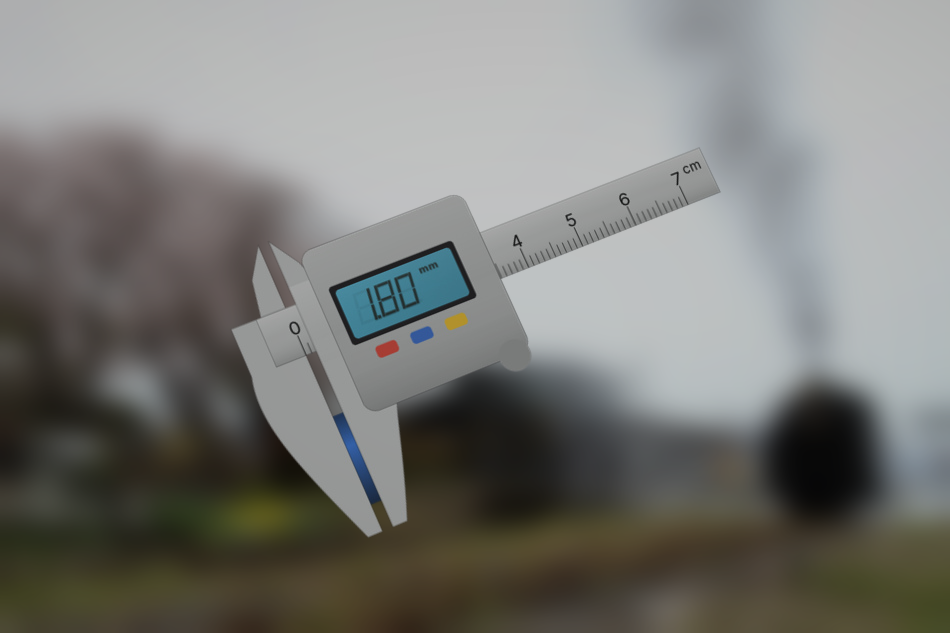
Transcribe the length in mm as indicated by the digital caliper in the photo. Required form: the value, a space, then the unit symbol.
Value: 1.80 mm
